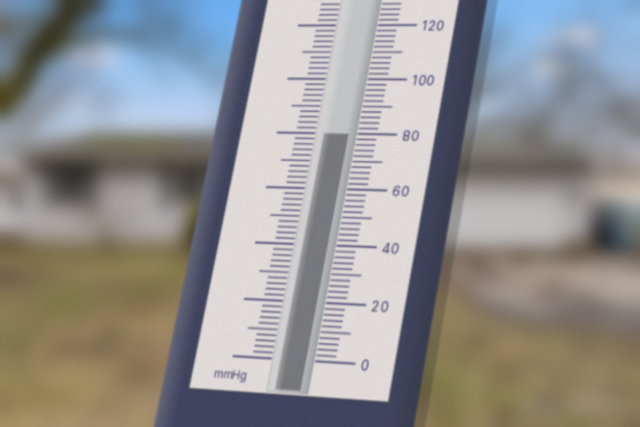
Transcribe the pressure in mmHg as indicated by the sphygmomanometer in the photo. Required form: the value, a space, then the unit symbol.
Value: 80 mmHg
